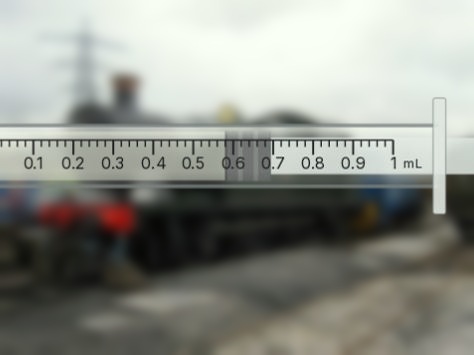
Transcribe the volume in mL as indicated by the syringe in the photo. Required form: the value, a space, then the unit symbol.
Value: 0.58 mL
